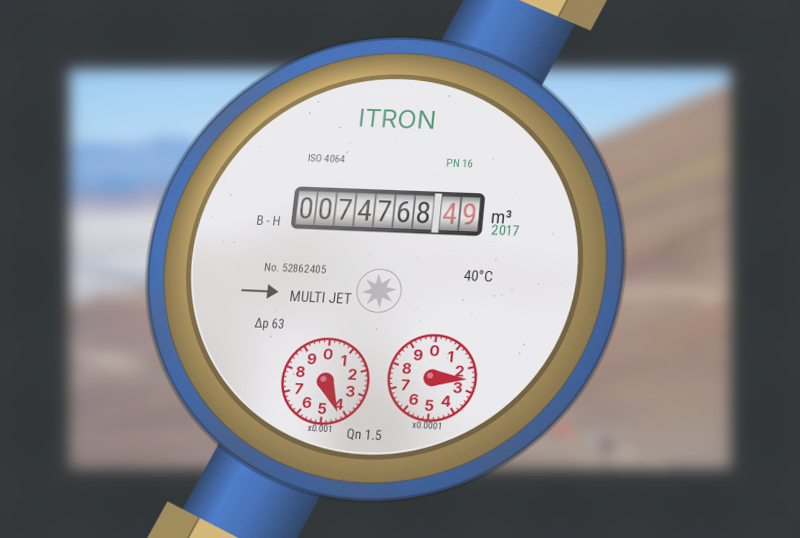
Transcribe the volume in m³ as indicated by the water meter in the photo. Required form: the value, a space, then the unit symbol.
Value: 74768.4942 m³
